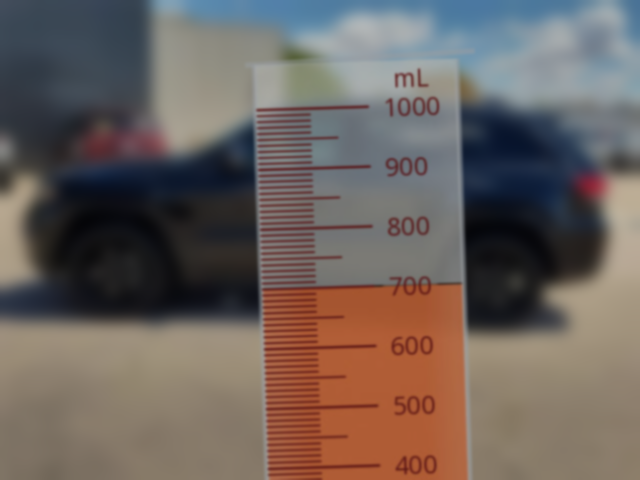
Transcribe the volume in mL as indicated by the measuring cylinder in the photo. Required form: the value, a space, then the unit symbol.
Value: 700 mL
